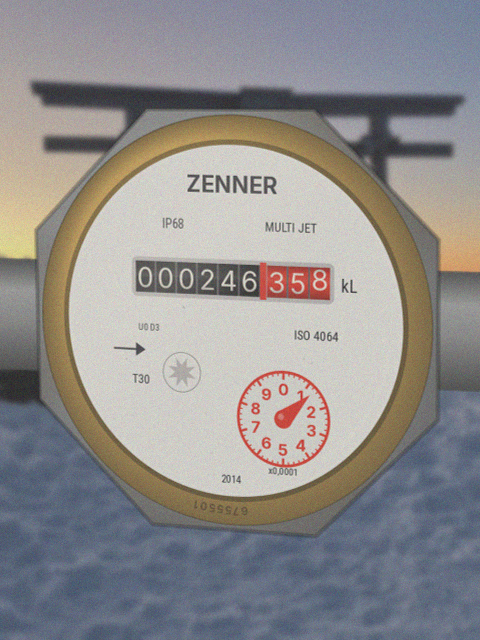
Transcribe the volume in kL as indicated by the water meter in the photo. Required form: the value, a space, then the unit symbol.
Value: 246.3581 kL
